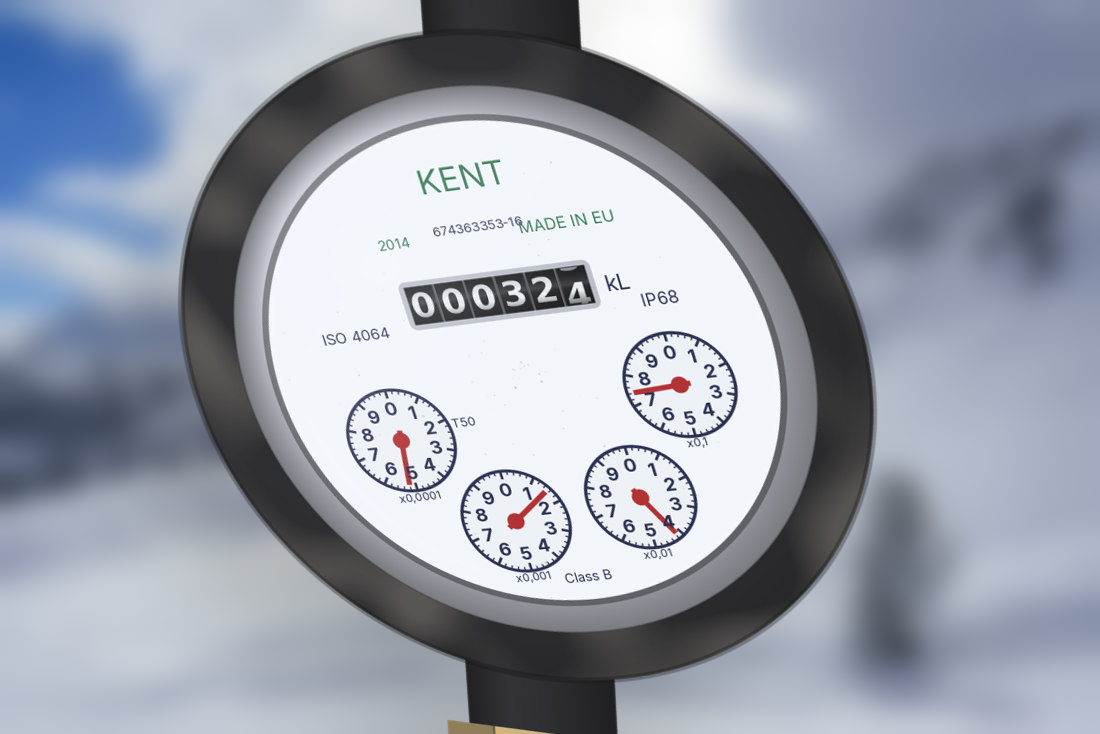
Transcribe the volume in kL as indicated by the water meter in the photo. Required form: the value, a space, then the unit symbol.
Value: 323.7415 kL
